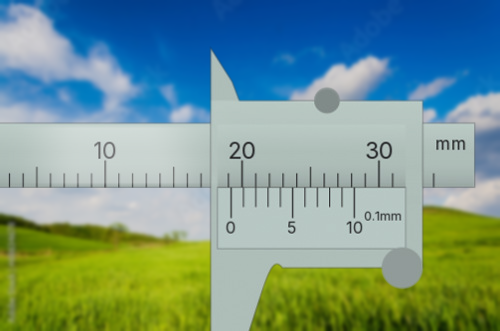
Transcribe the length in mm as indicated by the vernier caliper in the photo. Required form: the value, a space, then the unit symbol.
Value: 19.2 mm
